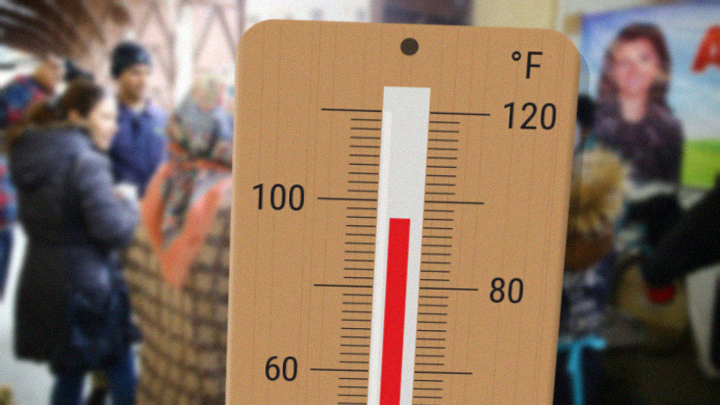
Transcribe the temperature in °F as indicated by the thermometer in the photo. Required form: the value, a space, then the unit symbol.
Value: 96 °F
